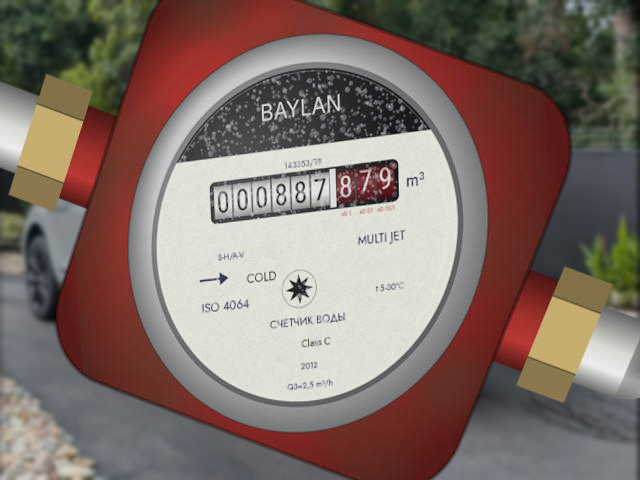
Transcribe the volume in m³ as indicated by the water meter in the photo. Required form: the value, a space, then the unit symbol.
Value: 887.879 m³
